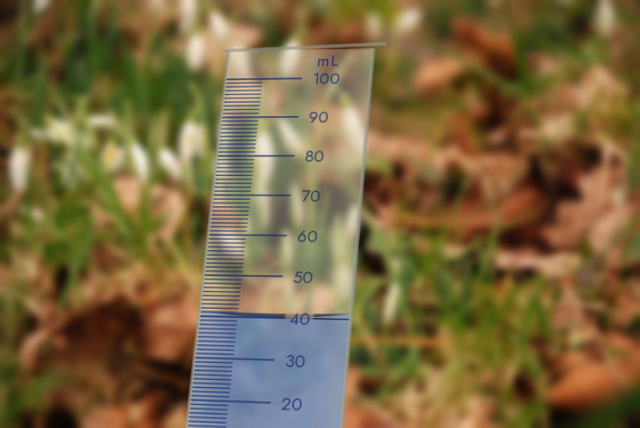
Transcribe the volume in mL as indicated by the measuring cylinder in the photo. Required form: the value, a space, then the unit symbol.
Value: 40 mL
